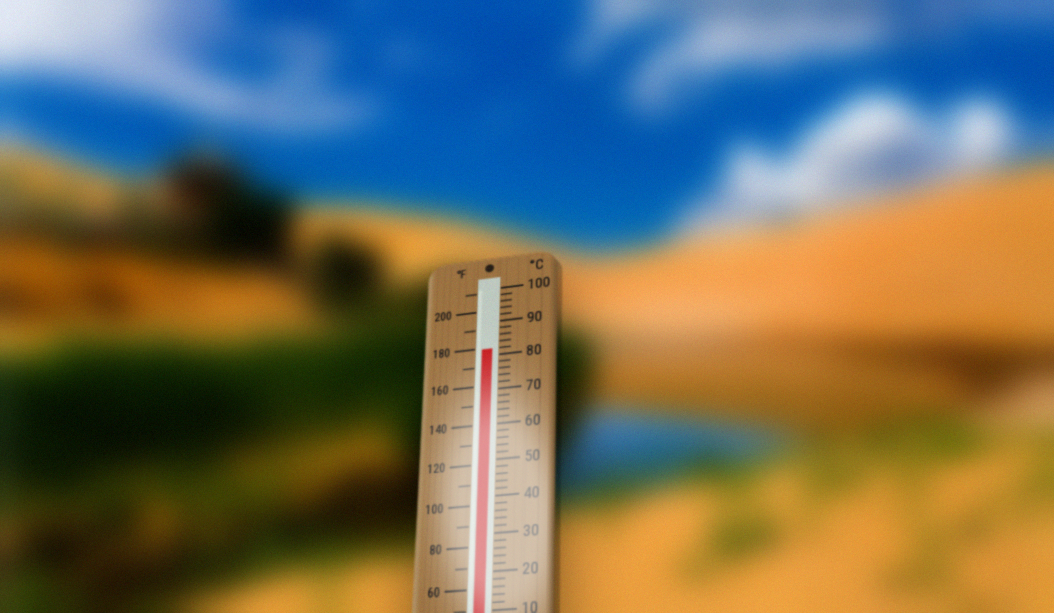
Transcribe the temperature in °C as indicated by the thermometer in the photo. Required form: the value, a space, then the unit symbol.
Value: 82 °C
